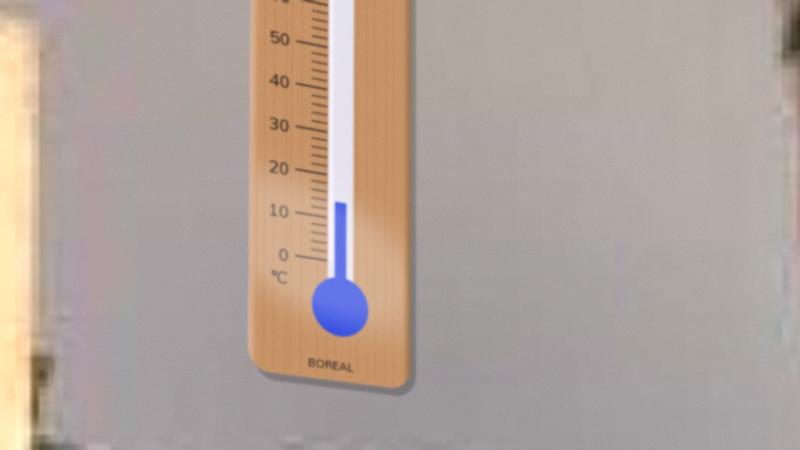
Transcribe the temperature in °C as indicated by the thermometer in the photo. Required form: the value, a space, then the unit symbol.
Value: 14 °C
